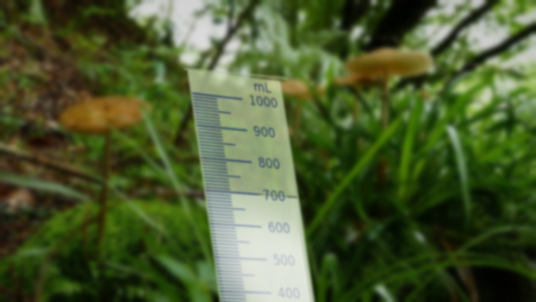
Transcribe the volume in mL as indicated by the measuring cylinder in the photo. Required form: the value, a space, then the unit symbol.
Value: 700 mL
